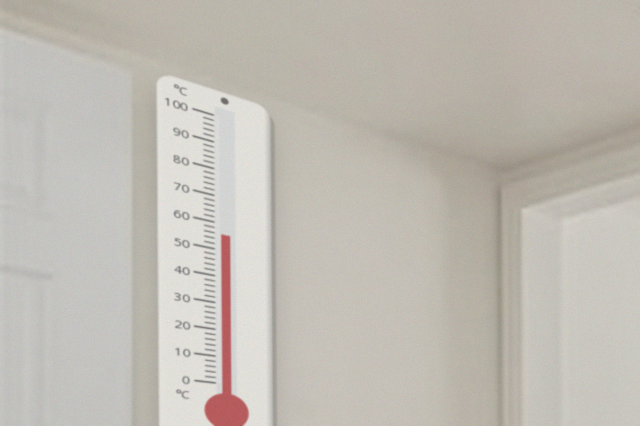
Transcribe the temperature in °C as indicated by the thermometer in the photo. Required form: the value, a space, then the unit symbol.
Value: 56 °C
